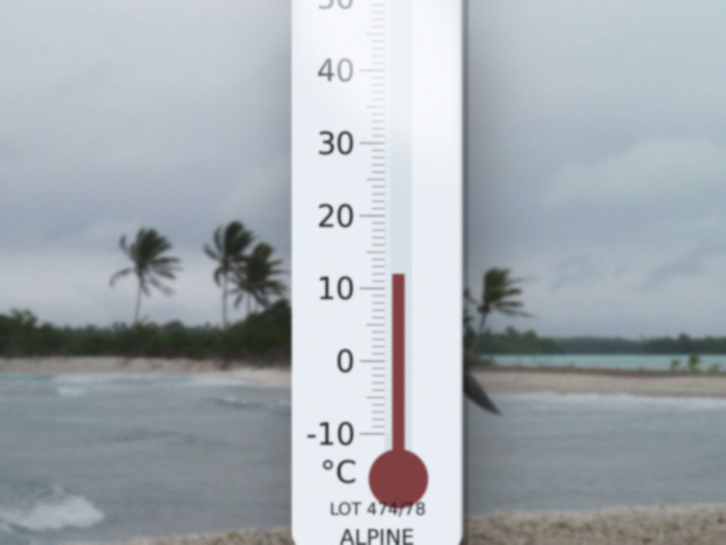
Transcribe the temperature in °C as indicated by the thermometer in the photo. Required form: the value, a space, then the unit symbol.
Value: 12 °C
